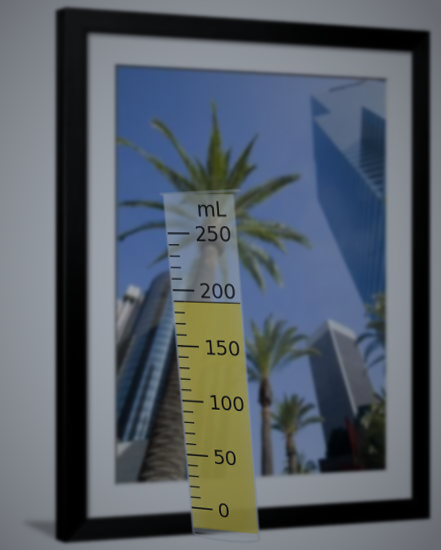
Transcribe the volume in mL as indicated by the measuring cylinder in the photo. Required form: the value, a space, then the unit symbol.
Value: 190 mL
